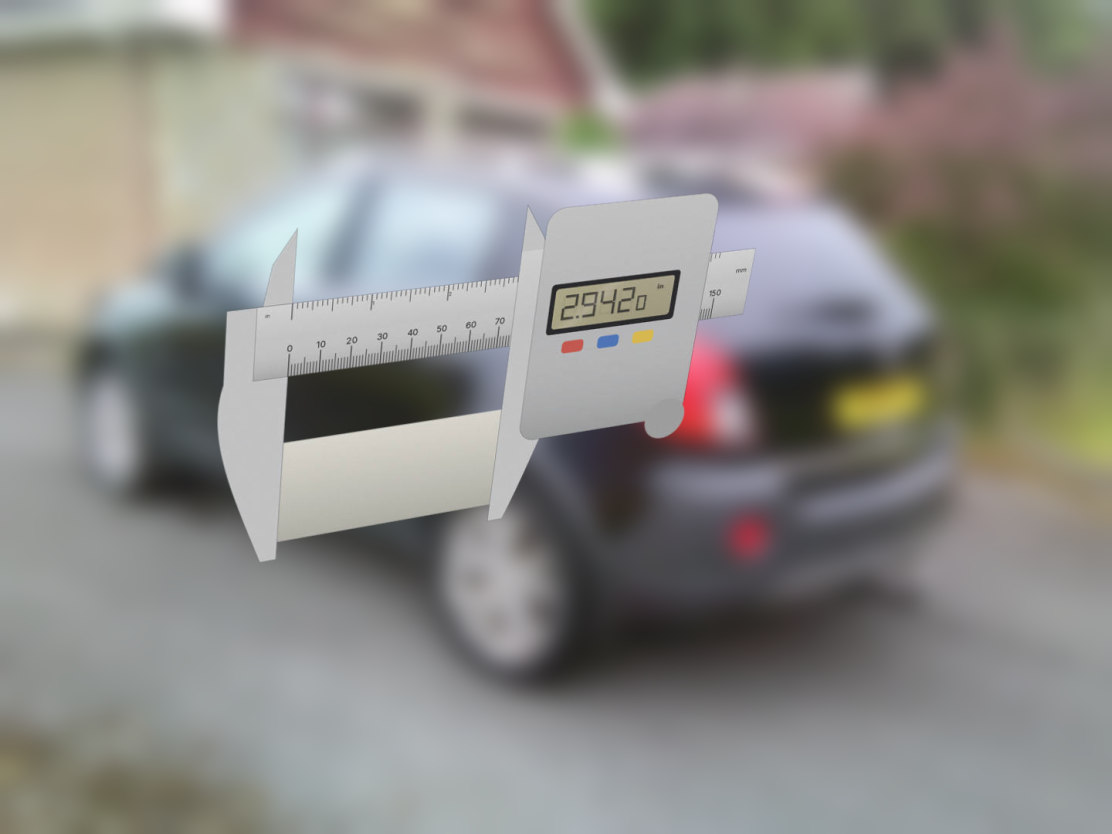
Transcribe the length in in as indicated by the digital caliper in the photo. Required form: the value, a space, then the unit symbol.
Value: 2.9420 in
